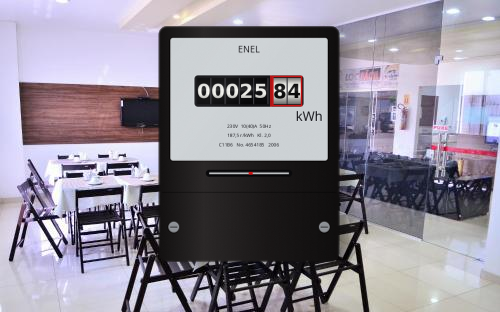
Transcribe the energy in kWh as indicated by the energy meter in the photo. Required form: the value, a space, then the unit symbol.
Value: 25.84 kWh
